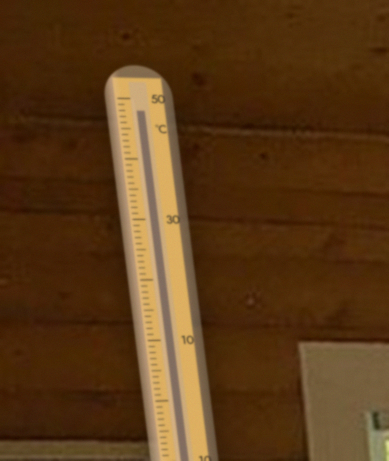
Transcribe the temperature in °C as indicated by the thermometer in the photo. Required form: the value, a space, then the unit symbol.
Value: 48 °C
